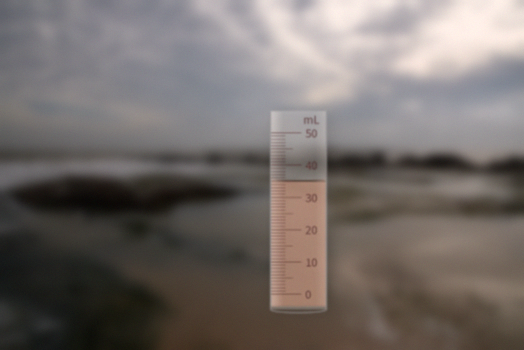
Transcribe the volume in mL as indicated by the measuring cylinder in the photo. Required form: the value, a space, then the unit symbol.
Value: 35 mL
